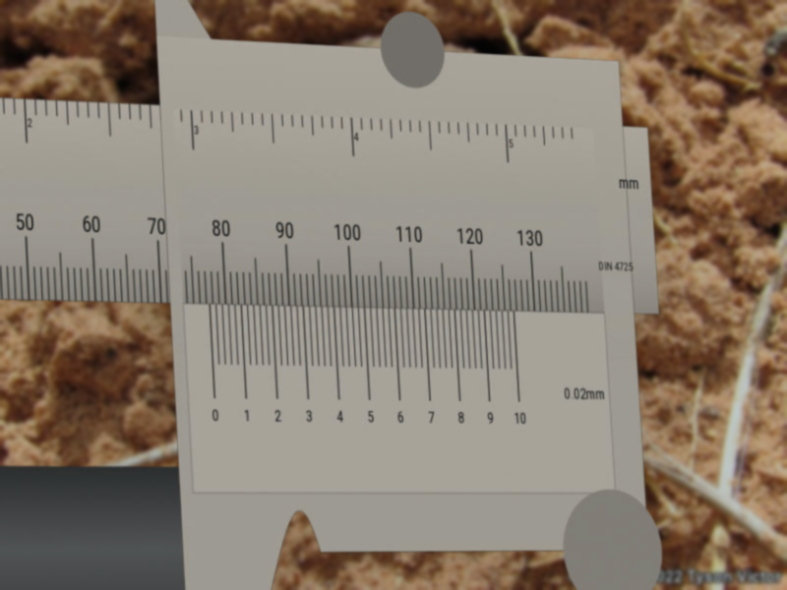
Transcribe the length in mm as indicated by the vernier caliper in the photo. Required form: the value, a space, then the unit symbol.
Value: 77.5 mm
